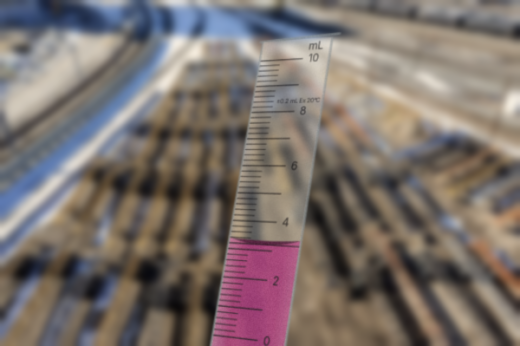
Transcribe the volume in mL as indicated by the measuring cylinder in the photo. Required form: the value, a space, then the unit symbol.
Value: 3.2 mL
